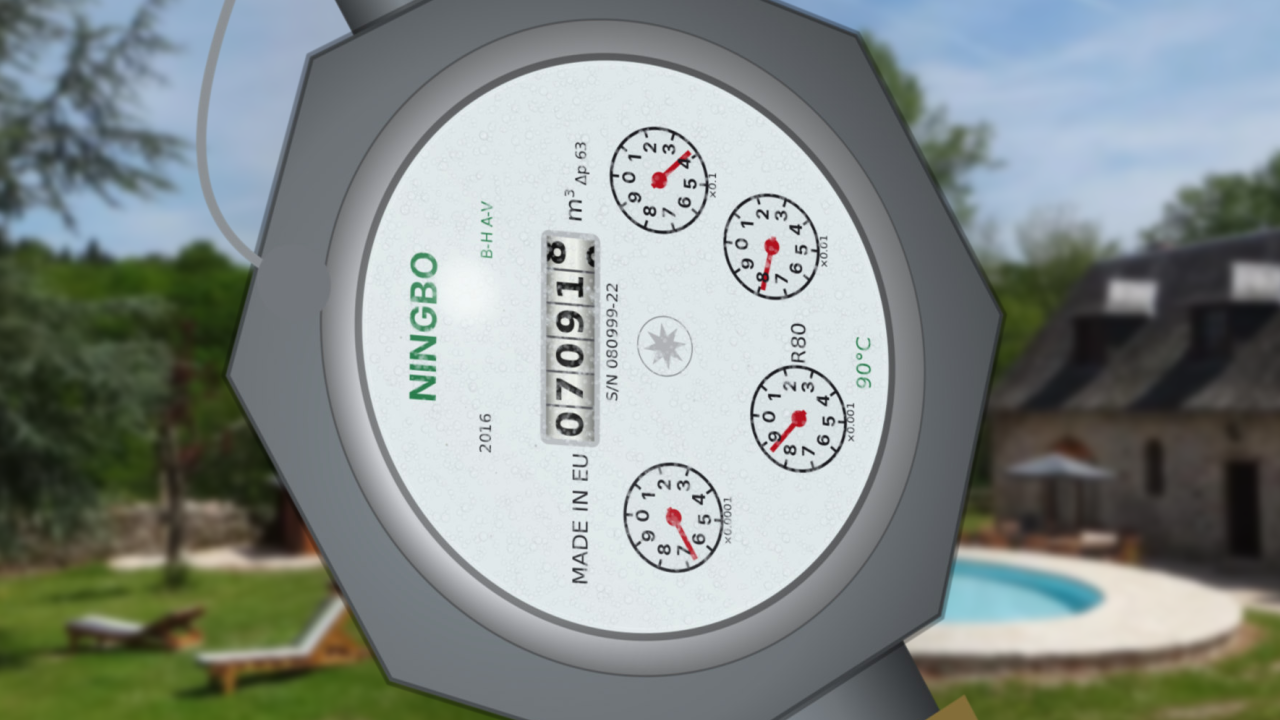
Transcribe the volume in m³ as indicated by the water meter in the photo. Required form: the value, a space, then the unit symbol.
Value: 70918.3786 m³
